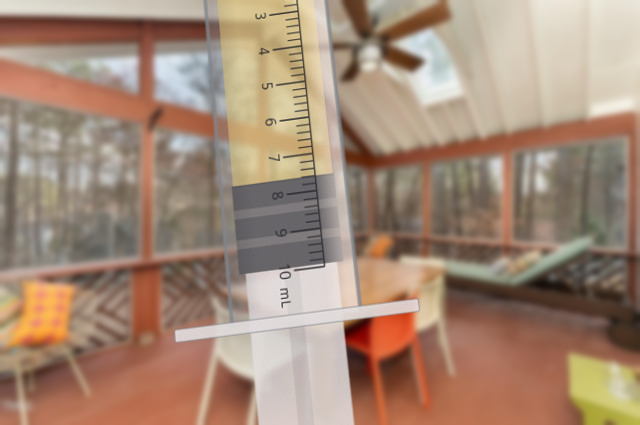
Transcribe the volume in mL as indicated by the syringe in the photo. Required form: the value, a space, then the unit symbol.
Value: 7.6 mL
